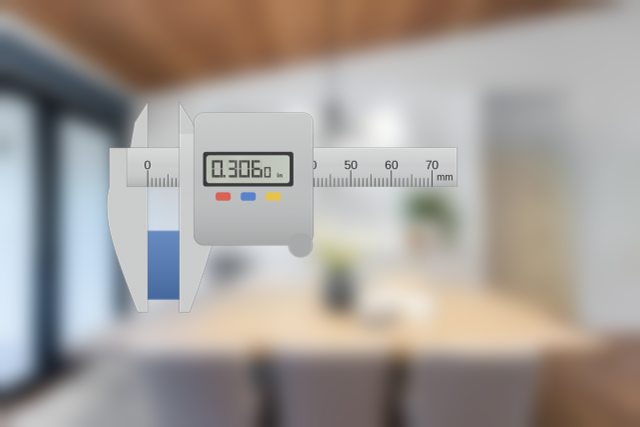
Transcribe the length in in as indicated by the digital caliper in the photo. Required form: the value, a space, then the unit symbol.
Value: 0.3060 in
